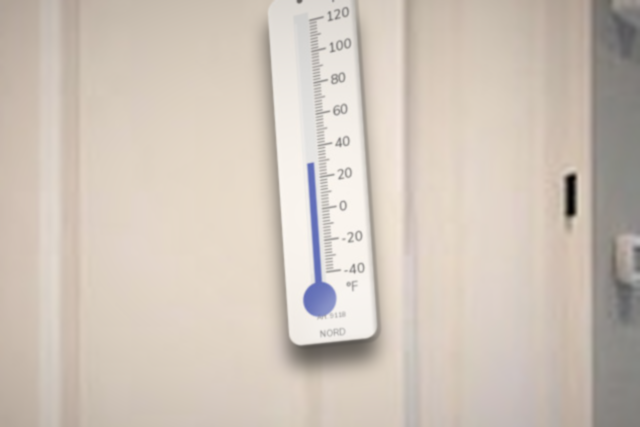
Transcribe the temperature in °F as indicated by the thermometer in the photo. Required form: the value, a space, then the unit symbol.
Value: 30 °F
